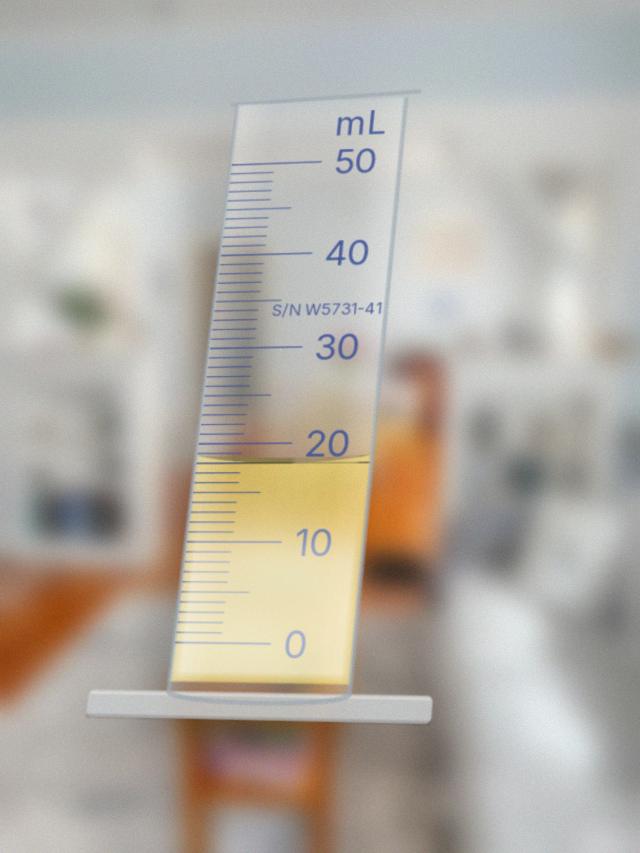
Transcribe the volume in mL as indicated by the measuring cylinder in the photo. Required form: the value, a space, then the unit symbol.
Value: 18 mL
